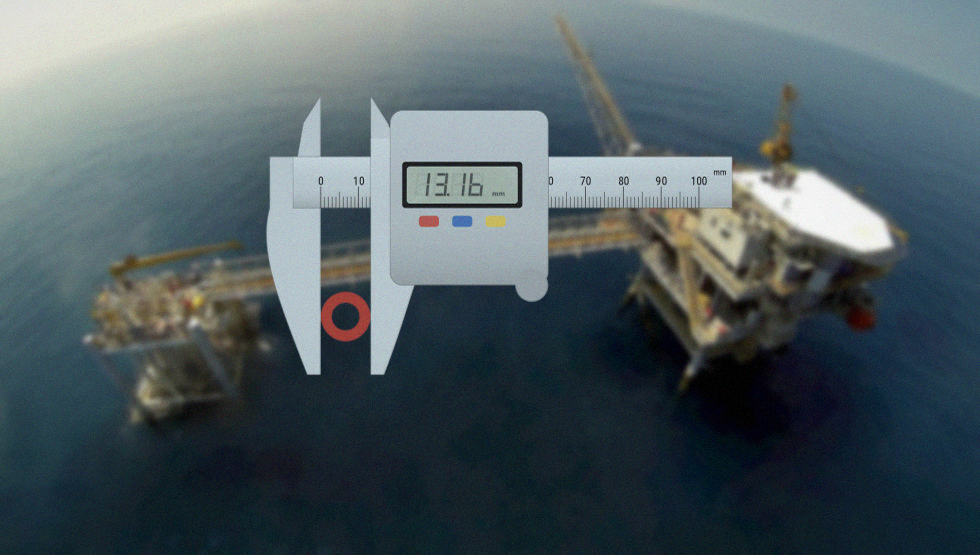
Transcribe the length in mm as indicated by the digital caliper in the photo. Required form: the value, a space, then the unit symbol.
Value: 13.16 mm
